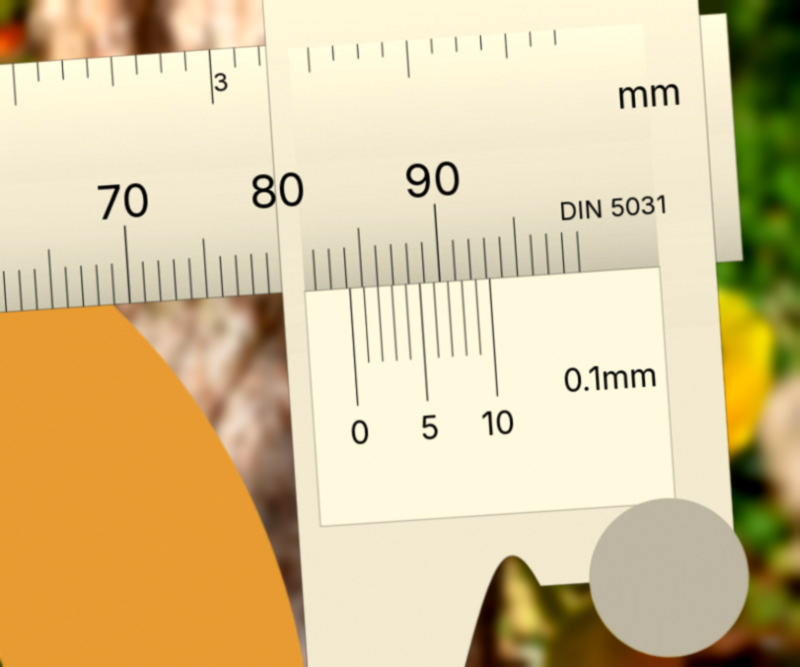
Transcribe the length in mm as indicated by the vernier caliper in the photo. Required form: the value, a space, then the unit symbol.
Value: 84.2 mm
